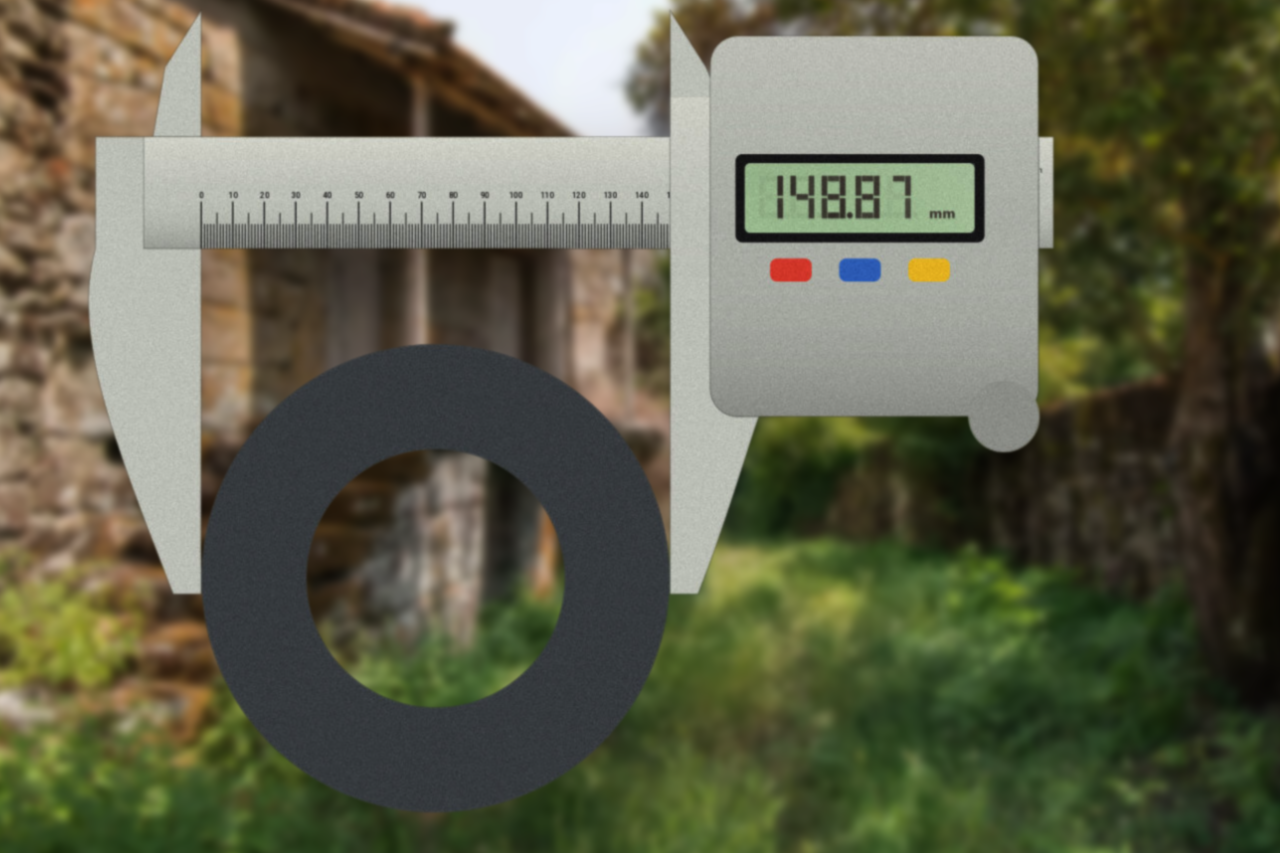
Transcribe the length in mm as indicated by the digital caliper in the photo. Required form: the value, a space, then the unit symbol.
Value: 148.87 mm
